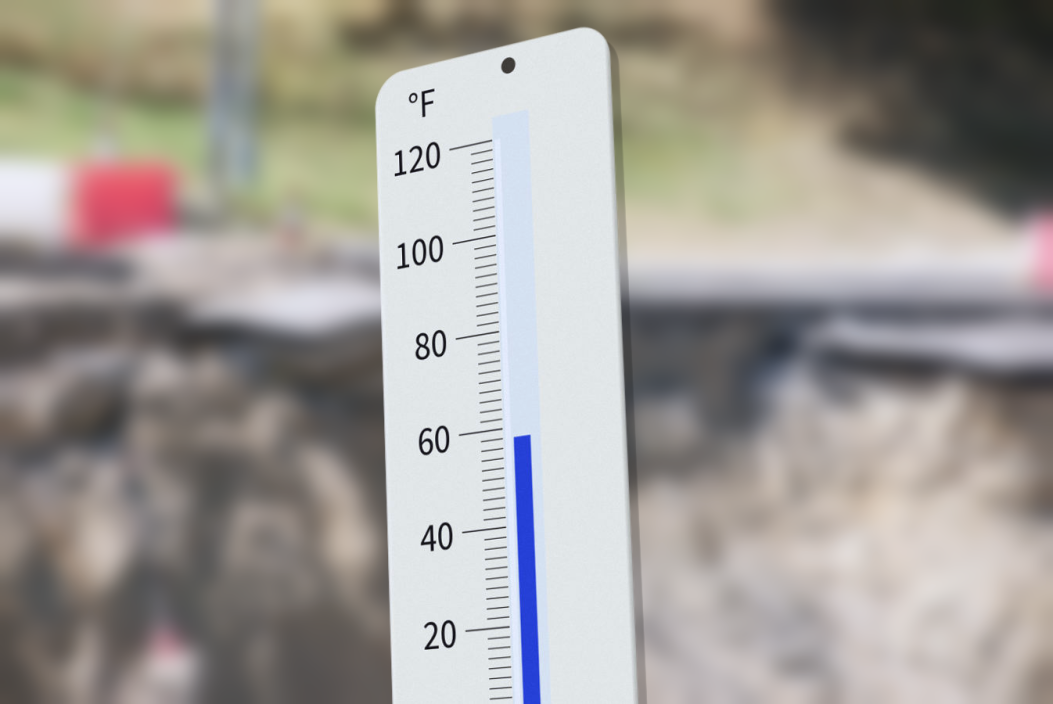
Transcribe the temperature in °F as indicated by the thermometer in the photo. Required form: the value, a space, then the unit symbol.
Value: 58 °F
